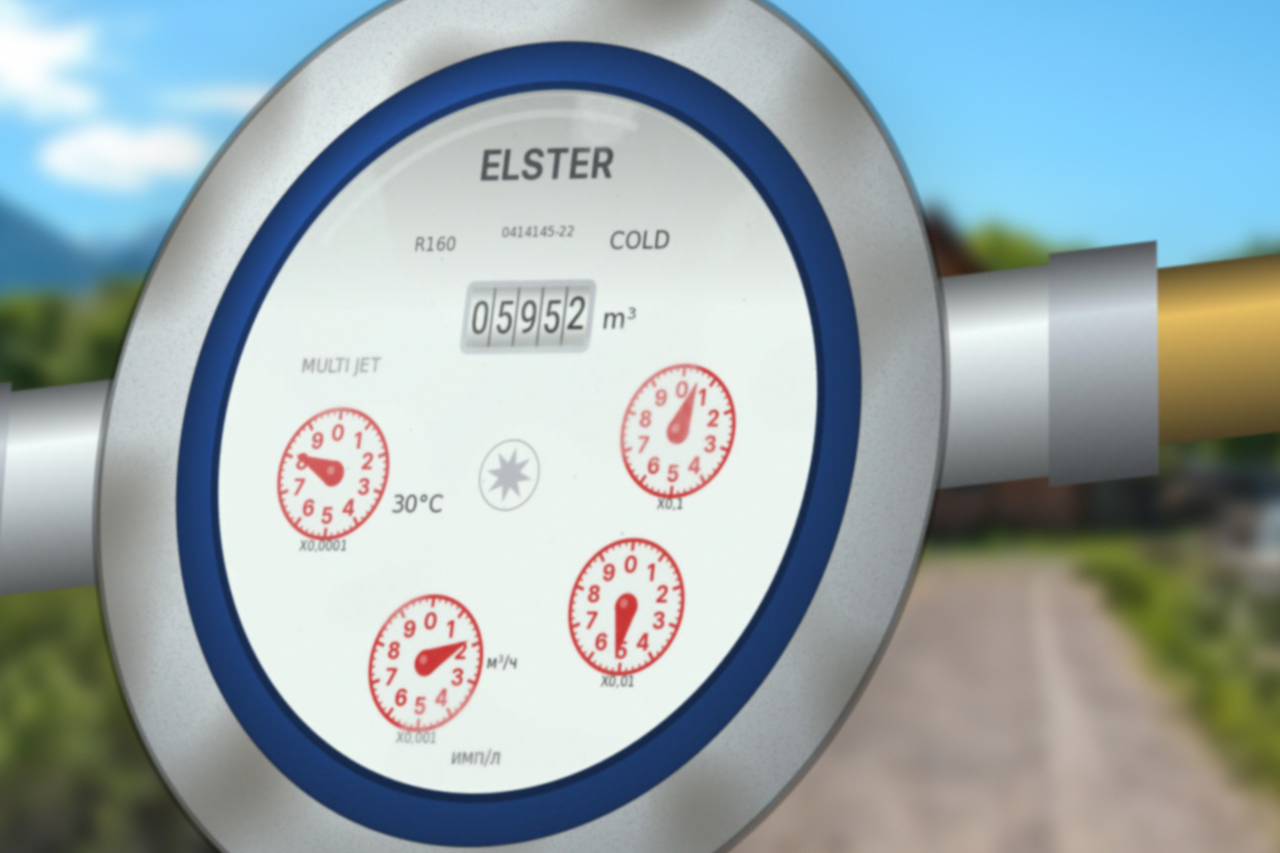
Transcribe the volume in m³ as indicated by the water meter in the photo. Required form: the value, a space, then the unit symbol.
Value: 5952.0518 m³
